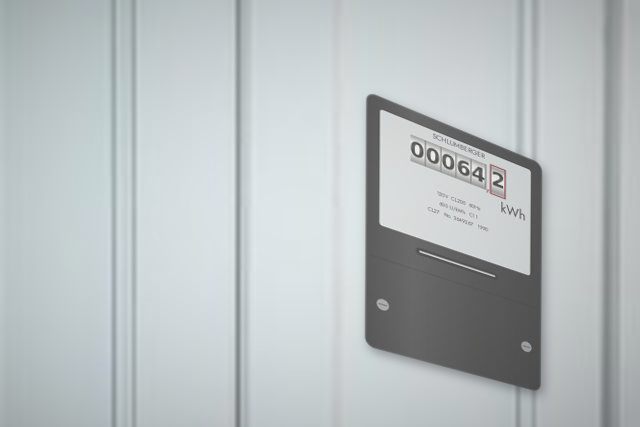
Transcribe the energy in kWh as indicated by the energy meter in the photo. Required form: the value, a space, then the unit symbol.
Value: 64.2 kWh
